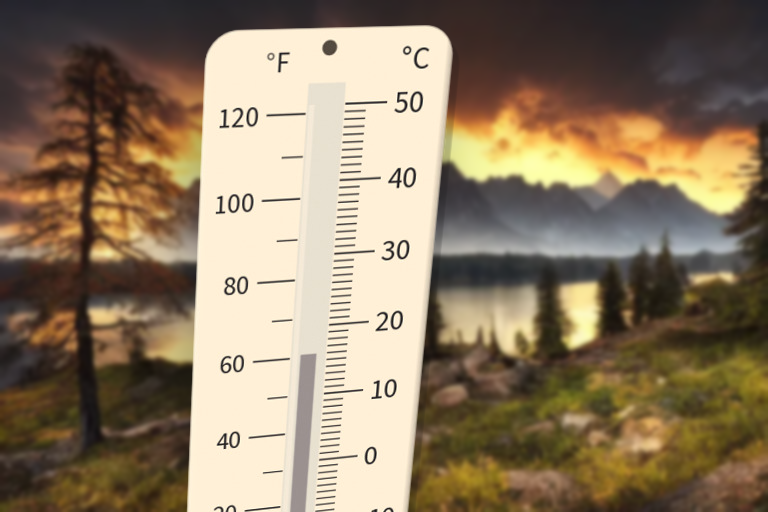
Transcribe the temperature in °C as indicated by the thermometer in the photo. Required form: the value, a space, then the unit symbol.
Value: 16 °C
